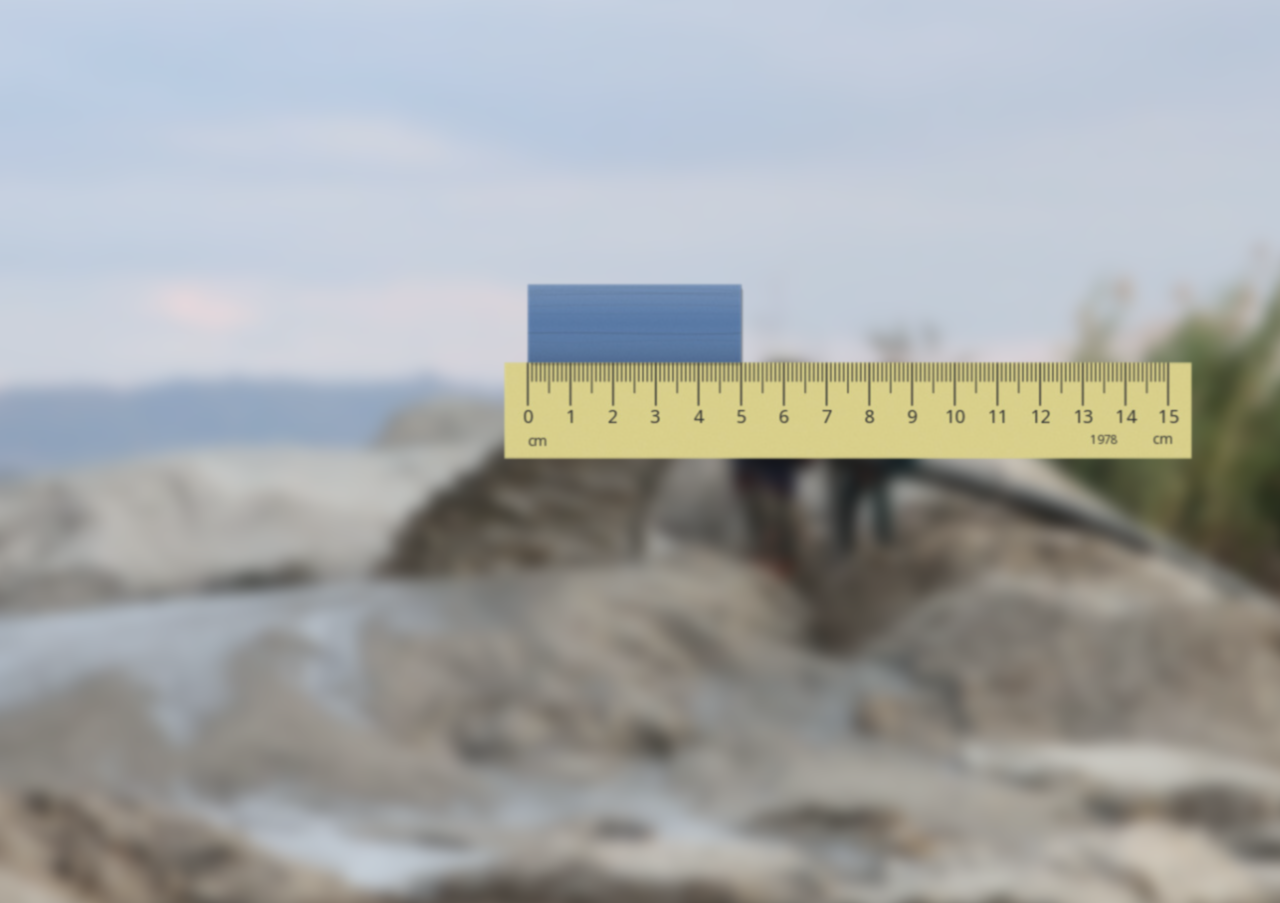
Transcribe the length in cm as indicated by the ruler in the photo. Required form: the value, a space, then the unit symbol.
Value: 5 cm
